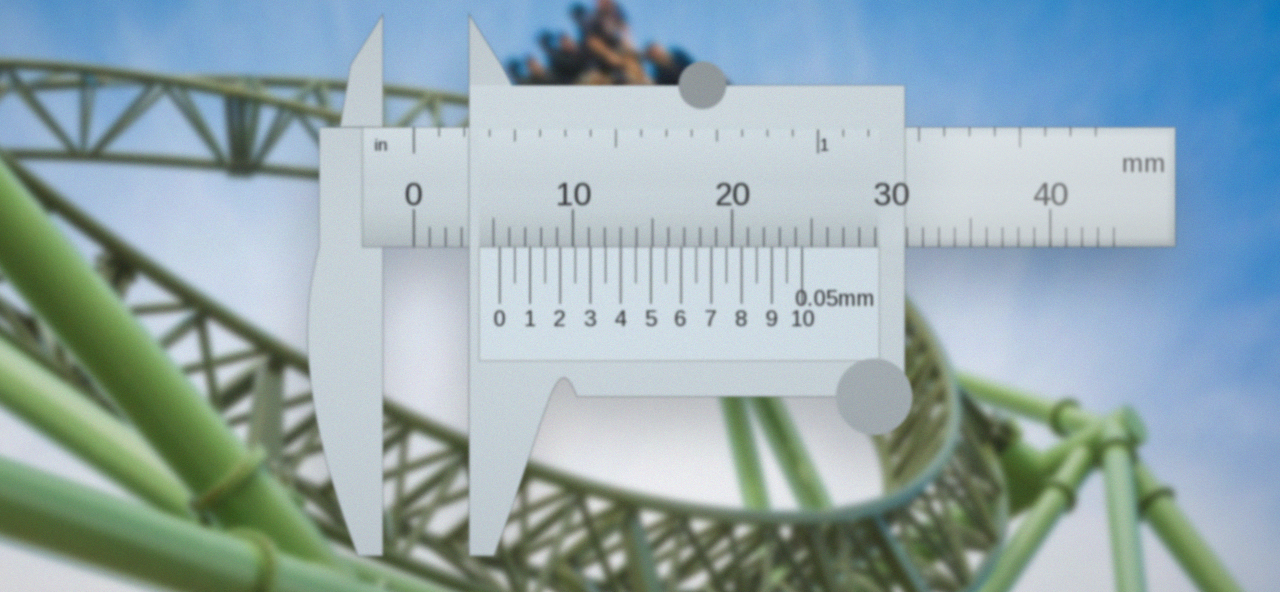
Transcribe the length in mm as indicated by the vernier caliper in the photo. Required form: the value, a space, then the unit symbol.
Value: 5.4 mm
